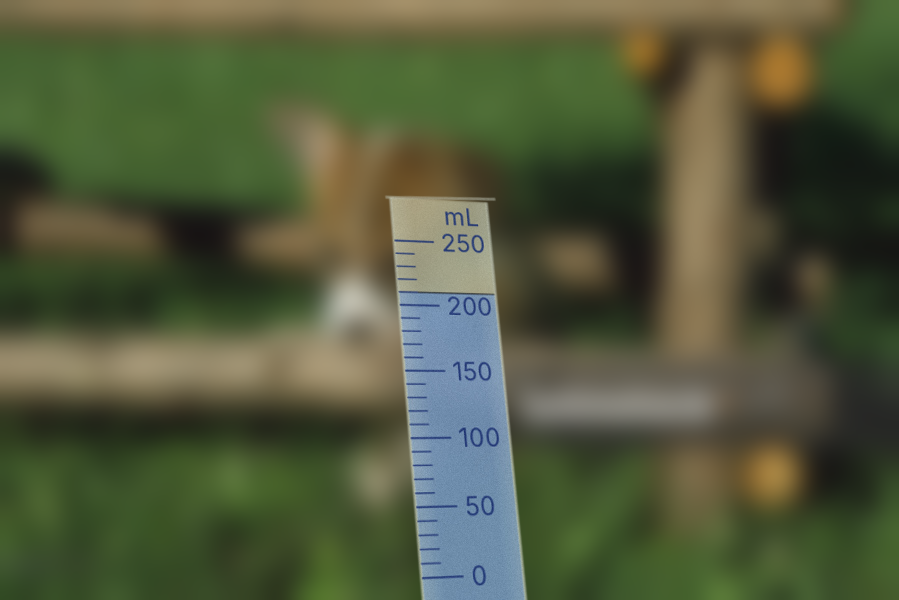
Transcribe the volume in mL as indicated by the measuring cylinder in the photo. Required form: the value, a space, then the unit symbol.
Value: 210 mL
